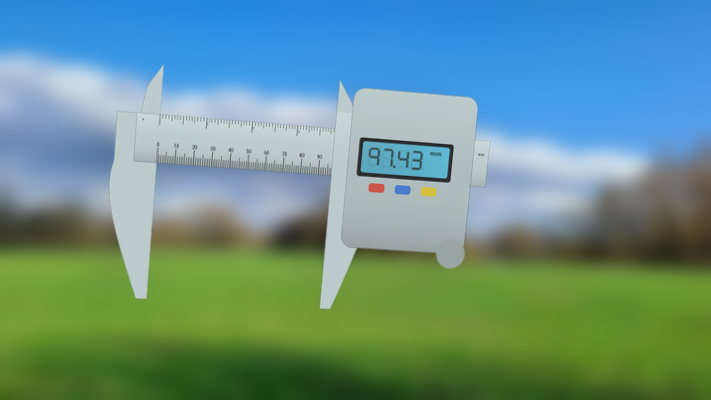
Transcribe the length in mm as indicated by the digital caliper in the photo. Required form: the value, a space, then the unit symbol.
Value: 97.43 mm
